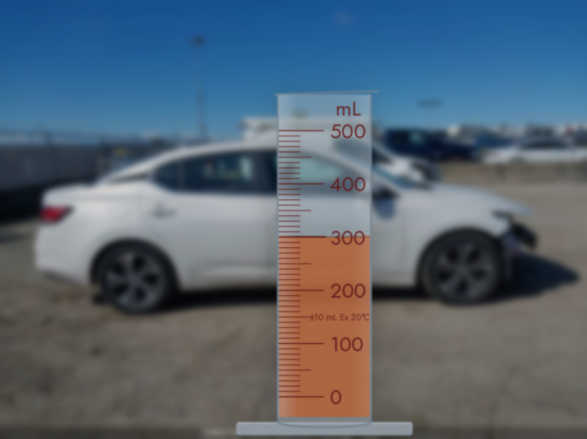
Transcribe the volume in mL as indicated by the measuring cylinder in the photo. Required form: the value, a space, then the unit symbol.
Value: 300 mL
